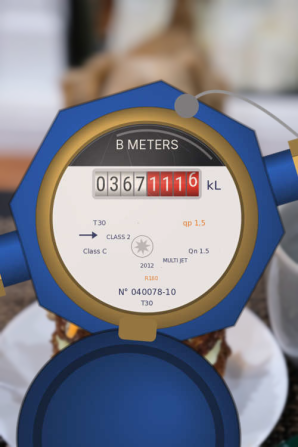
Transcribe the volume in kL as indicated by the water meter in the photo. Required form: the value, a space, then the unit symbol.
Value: 367.1116 kL
